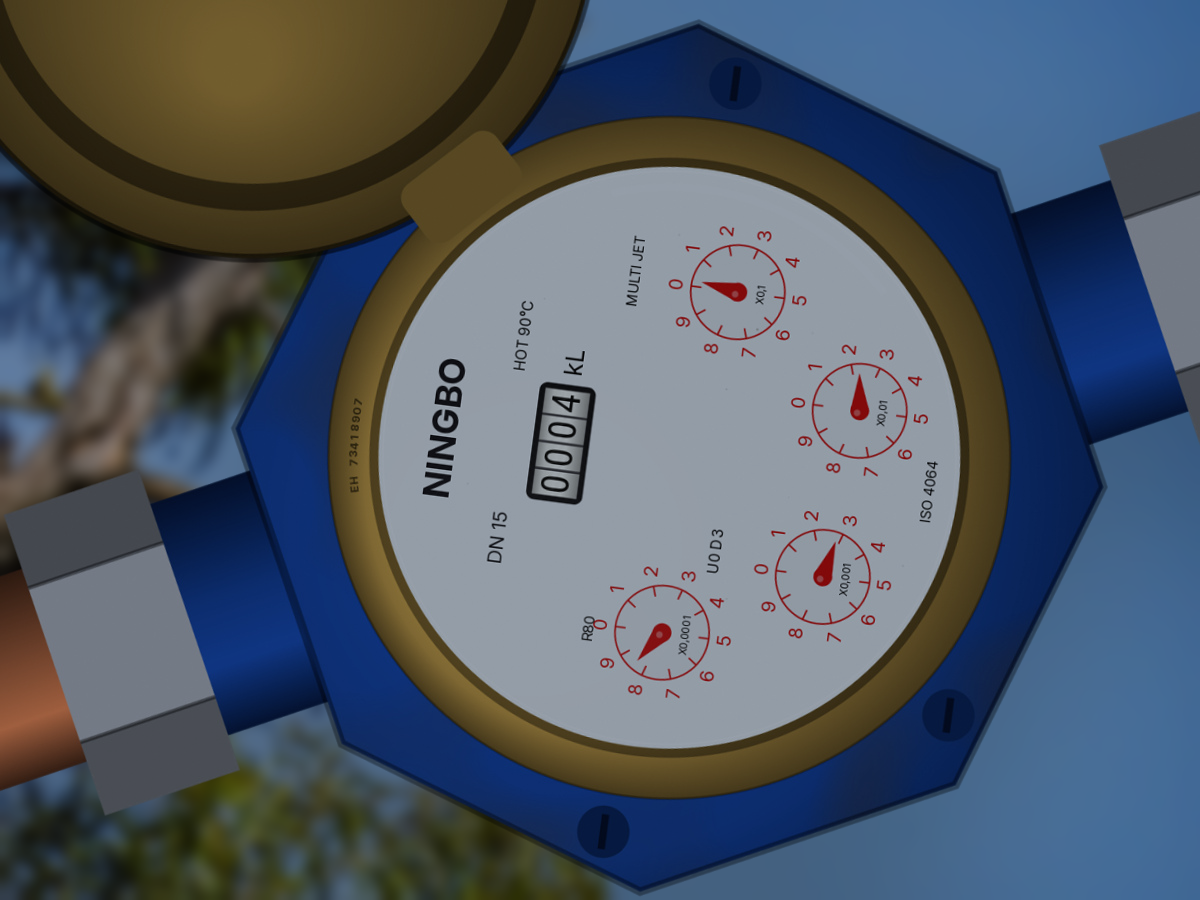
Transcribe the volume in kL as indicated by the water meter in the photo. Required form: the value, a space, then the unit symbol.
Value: 4.0228 kL
